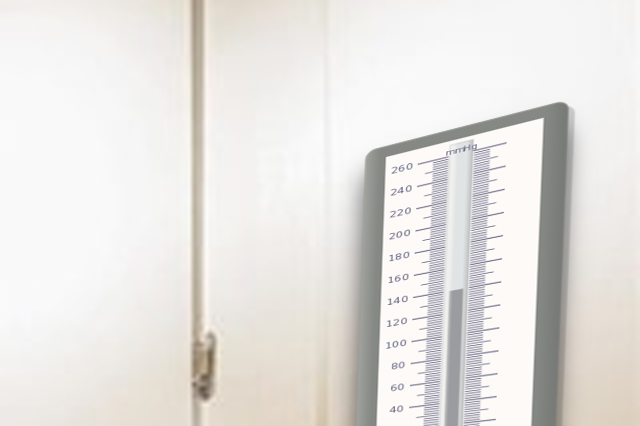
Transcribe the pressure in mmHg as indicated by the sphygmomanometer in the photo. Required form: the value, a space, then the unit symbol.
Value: 140 mmHg
